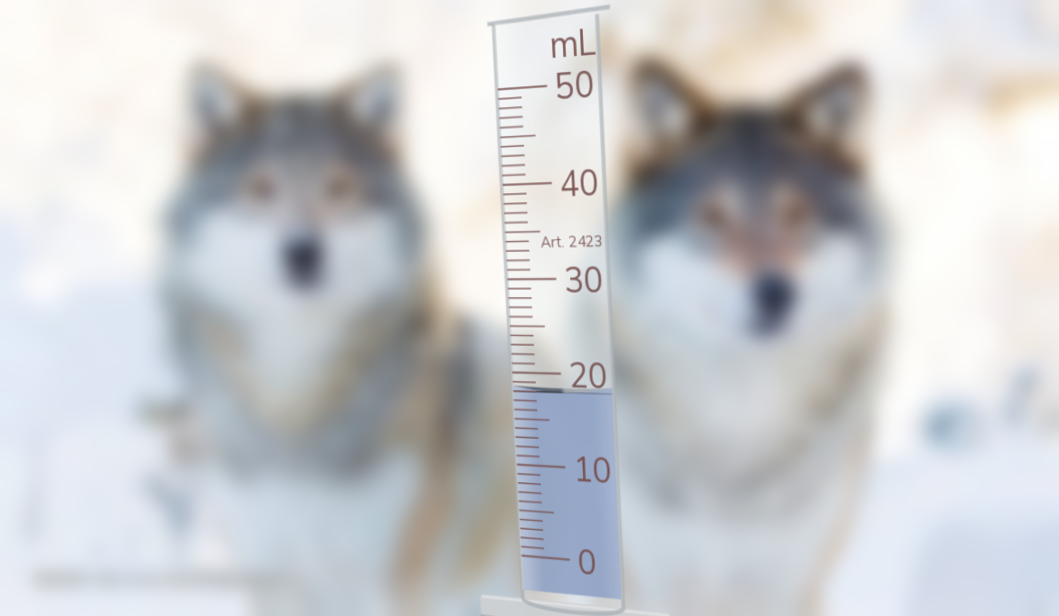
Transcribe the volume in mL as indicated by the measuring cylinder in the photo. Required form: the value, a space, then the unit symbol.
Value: 18 mL
